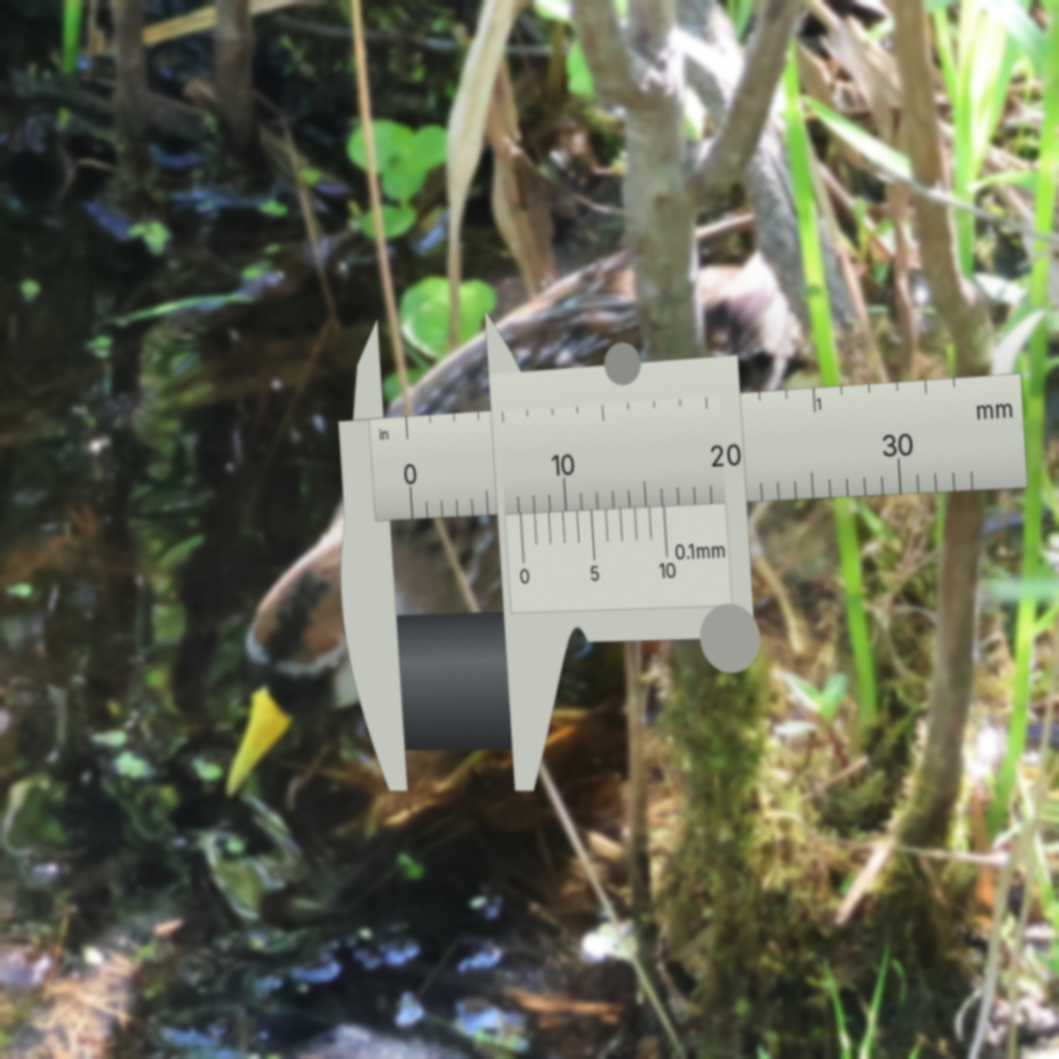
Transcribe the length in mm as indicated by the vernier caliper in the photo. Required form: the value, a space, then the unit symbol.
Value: 7.1 mm
